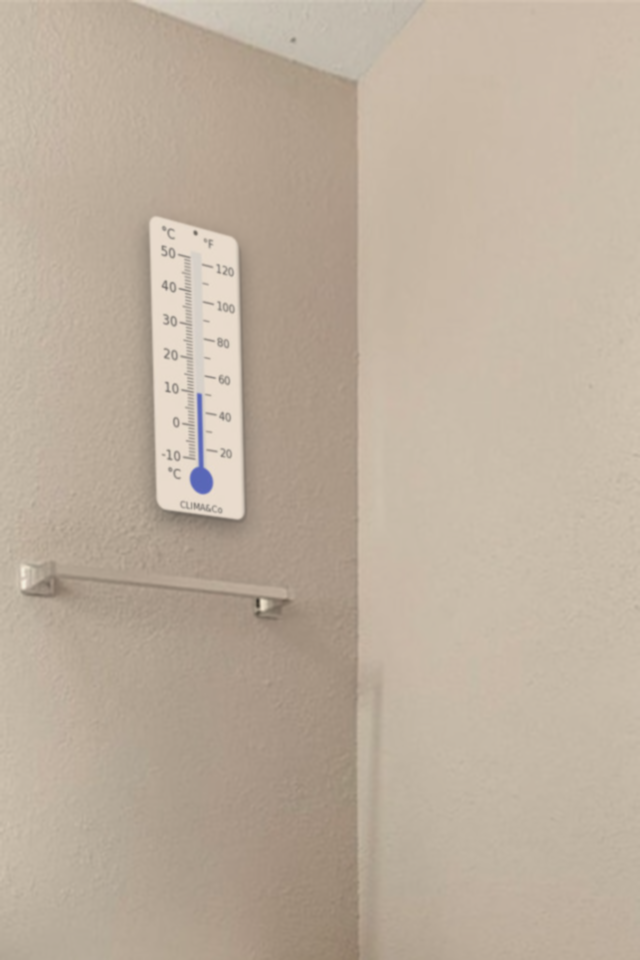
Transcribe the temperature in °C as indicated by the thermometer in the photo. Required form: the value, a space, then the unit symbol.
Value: 10 °C
